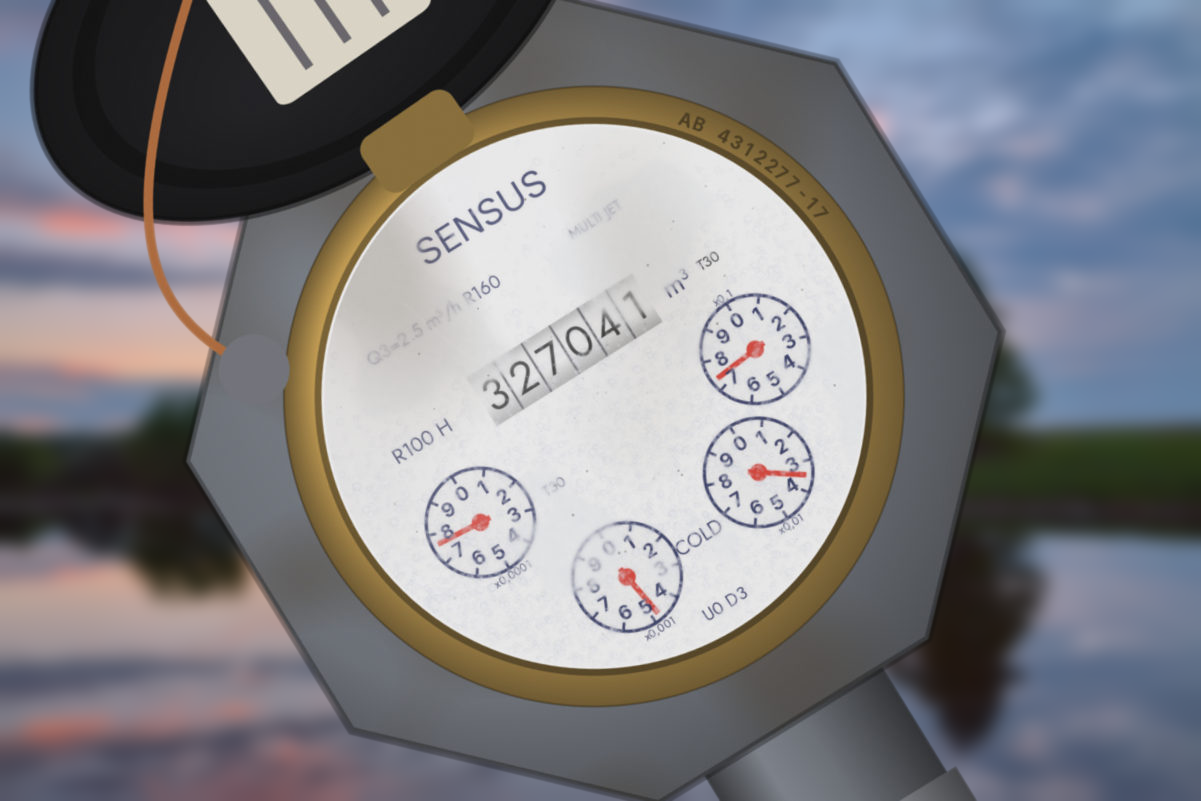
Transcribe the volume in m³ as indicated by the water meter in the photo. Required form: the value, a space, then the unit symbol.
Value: 327041.7347 m³
